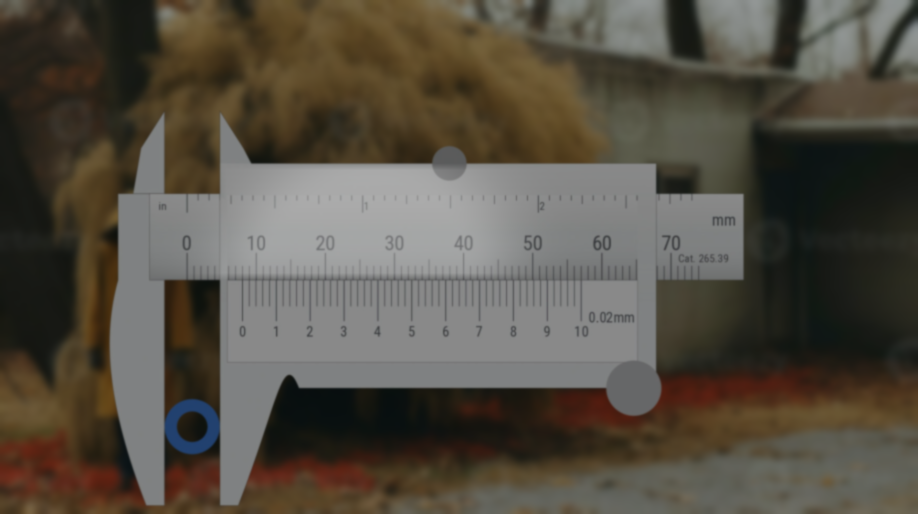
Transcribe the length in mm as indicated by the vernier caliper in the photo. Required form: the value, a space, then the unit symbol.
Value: 8.0 mm
